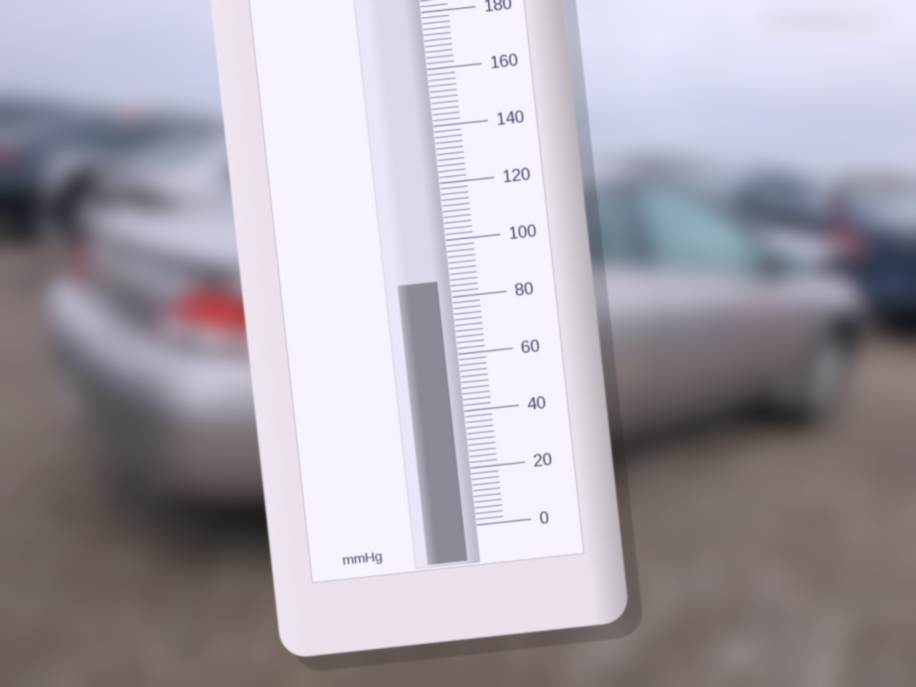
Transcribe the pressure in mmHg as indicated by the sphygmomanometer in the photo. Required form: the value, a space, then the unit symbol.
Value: 86 mmHg
